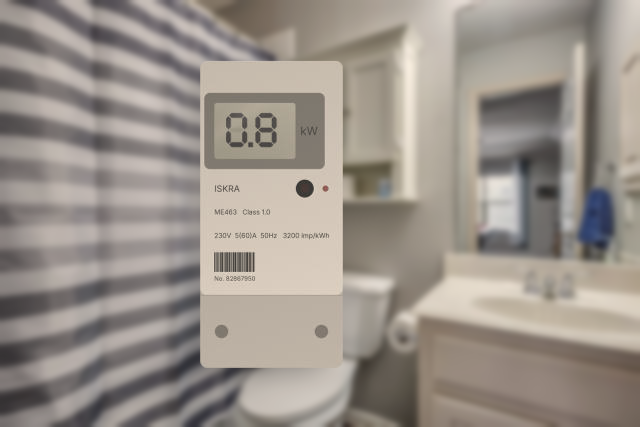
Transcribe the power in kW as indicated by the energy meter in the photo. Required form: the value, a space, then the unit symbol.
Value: 0.8 kW
